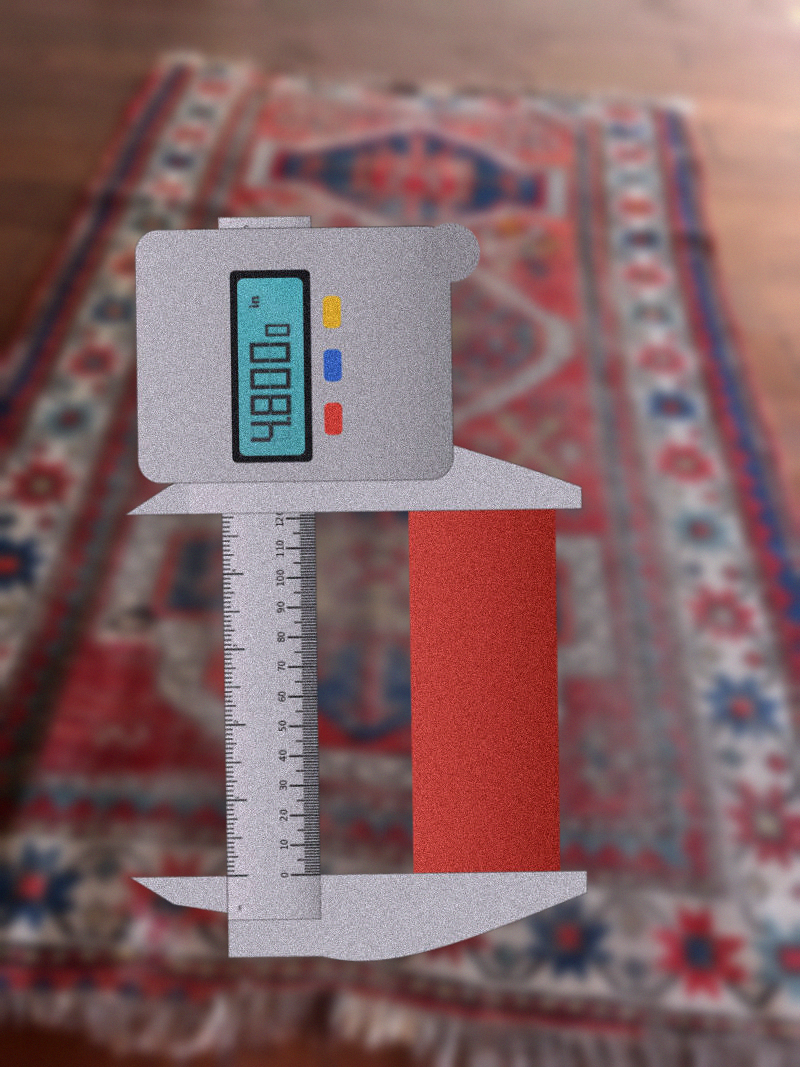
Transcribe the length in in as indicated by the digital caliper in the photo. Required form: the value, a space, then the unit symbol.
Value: 4.8000 in
